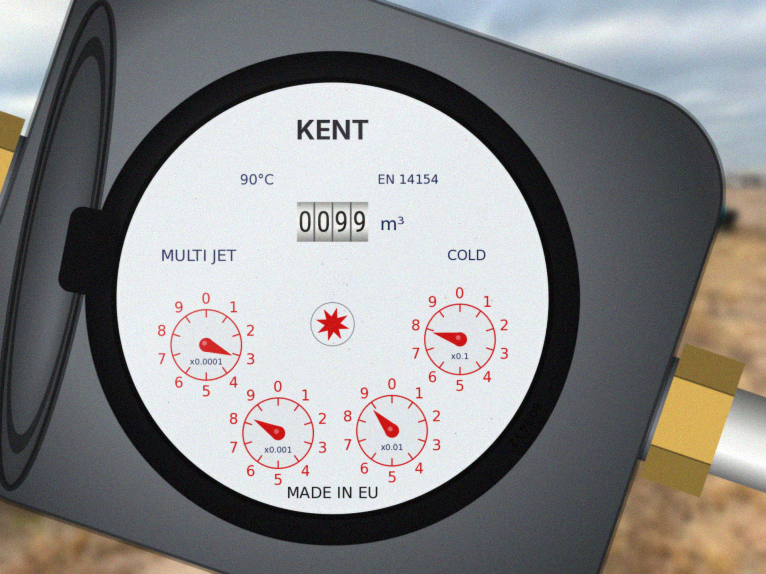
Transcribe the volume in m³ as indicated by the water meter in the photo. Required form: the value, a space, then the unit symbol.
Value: 99.7883 m³
